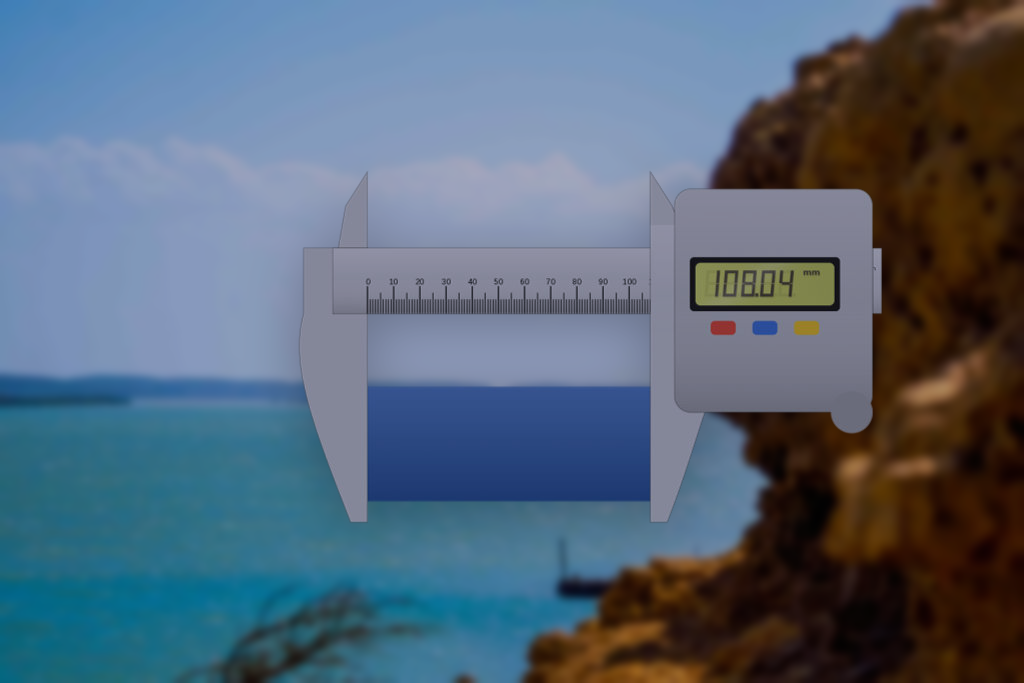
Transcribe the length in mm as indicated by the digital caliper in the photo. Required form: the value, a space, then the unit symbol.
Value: 108.04 mm
